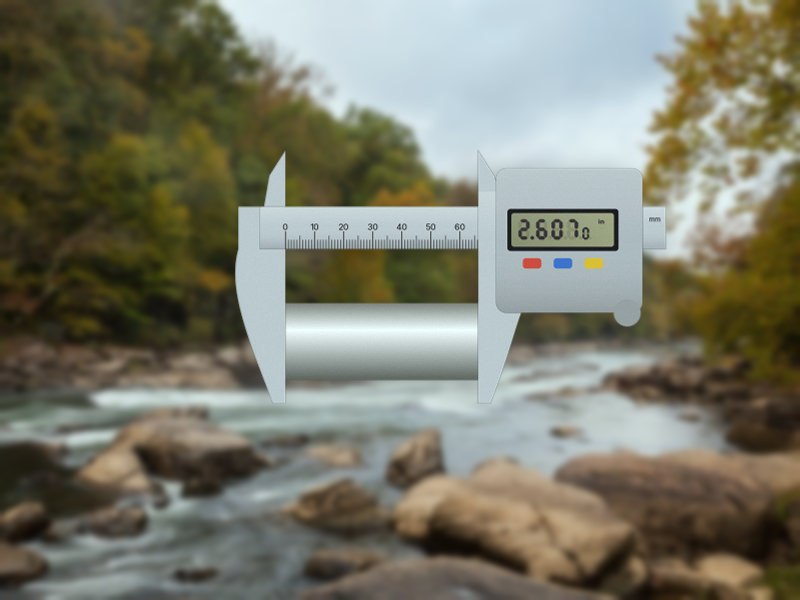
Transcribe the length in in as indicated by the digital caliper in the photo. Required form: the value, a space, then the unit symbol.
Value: 2.6070 in
